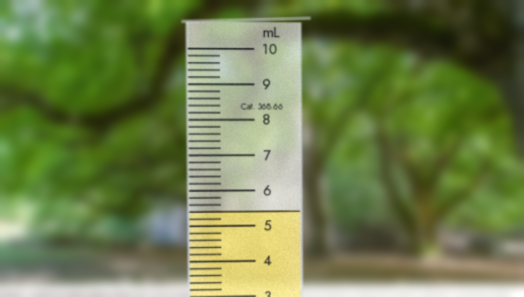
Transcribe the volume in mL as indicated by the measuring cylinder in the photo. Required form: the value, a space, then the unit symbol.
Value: 5.4 mL
